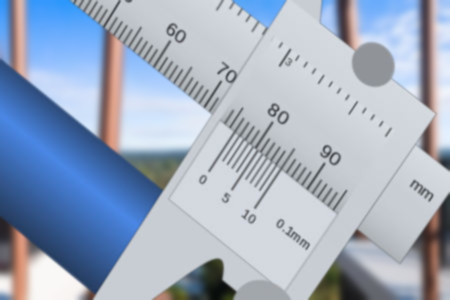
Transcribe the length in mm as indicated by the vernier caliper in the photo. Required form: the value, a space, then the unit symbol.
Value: 76.0 mm
